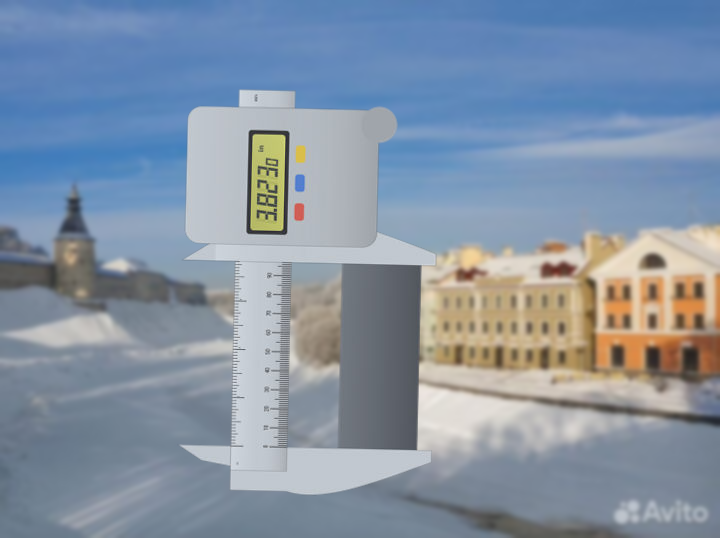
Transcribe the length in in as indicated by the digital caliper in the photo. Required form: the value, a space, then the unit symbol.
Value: 3.8230 in
